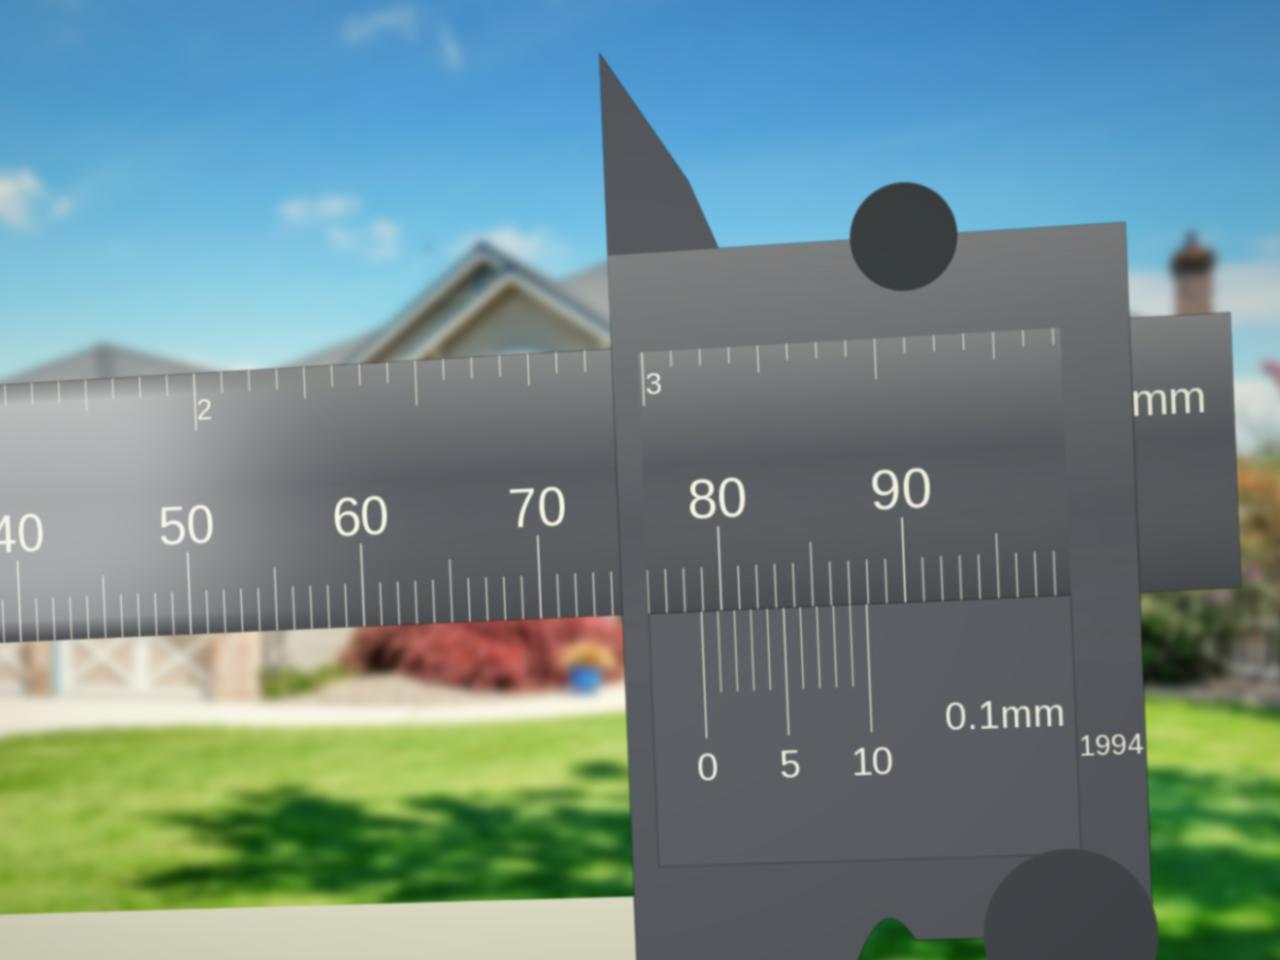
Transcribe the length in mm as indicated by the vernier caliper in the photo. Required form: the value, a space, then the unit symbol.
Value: 78.9 mm
